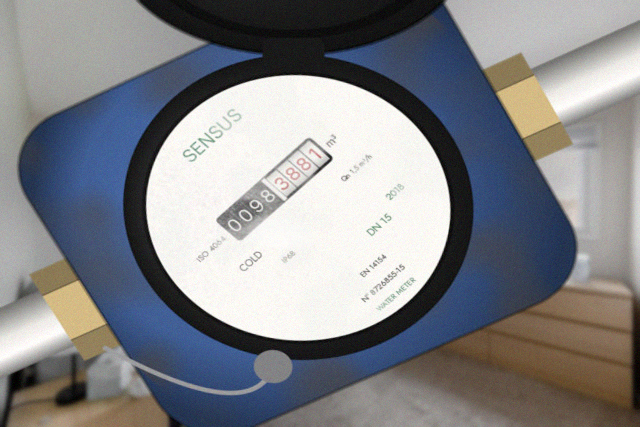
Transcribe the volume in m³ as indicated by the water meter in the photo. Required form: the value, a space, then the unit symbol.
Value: 98.3881 m³
